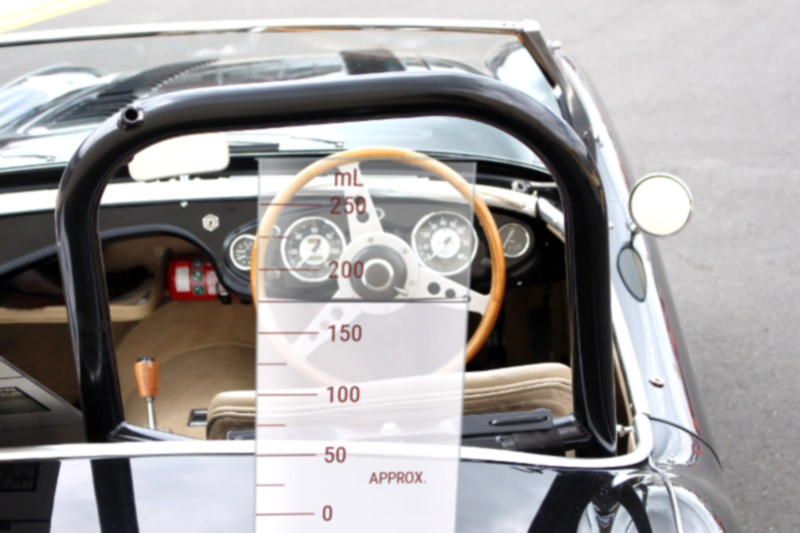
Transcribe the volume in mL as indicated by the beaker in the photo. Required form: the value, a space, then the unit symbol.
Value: 175 mL
